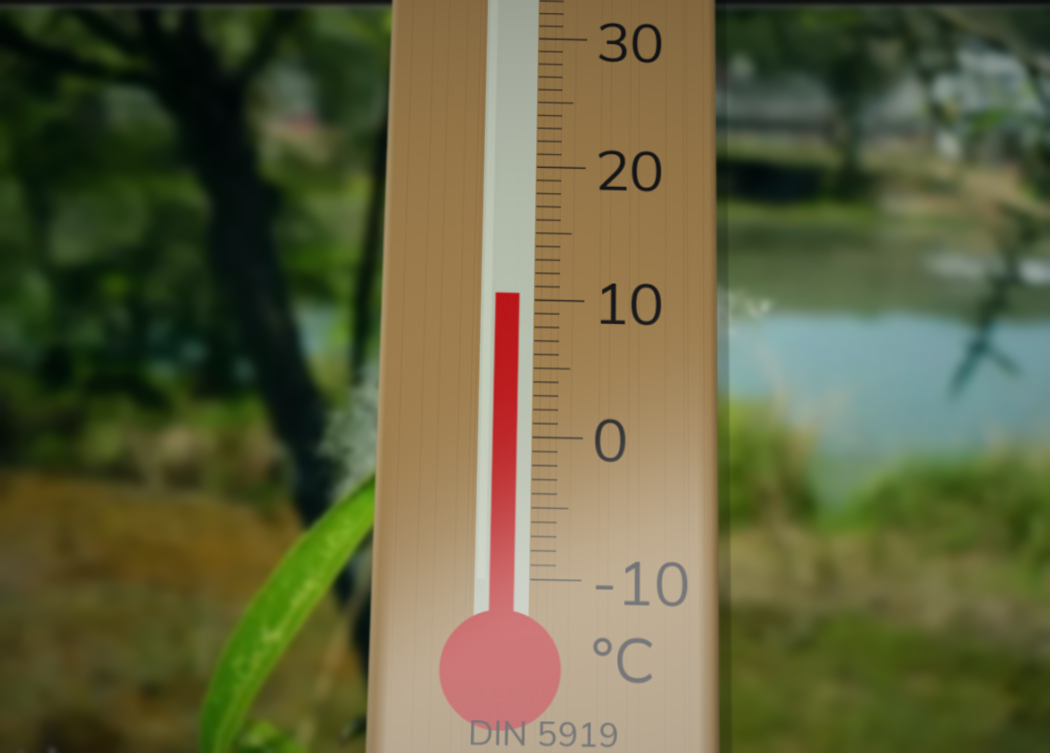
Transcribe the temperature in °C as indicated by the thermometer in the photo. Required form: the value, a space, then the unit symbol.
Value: 10.5 °C
